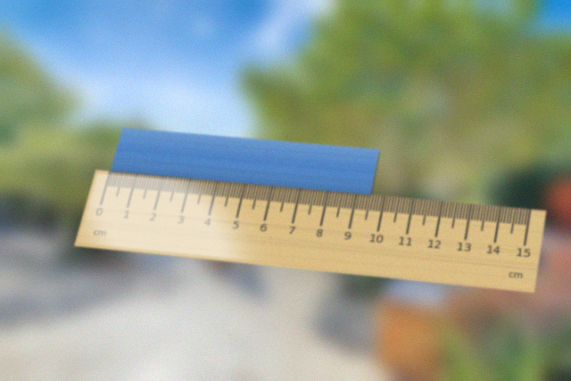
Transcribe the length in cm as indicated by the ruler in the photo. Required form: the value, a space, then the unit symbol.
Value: 9.5 cm
